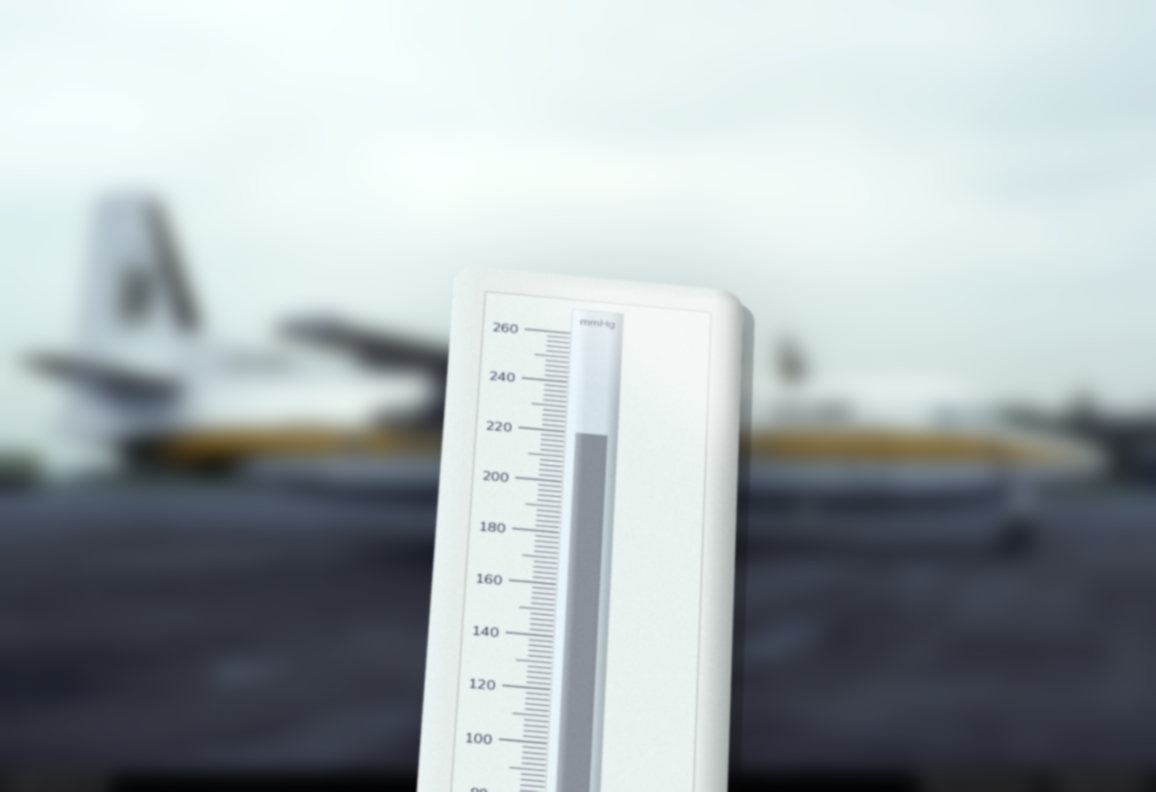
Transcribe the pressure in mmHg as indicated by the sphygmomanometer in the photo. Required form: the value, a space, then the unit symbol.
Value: 220 mmHg
